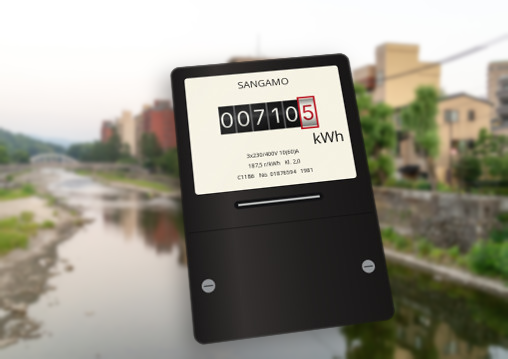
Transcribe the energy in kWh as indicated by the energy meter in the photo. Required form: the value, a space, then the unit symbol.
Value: 710.5 kWh
